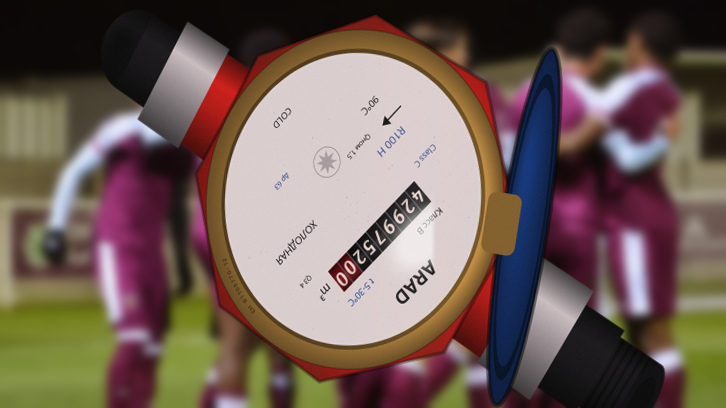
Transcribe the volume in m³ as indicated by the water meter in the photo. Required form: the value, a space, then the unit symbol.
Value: 4299752.00 m³
